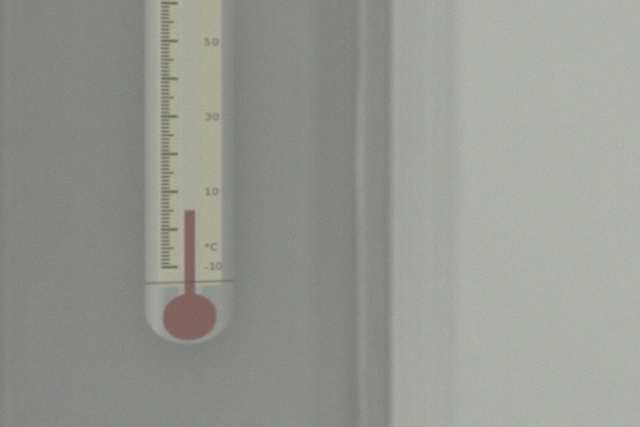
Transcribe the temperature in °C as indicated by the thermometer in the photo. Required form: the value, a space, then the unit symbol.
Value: 5 °C
